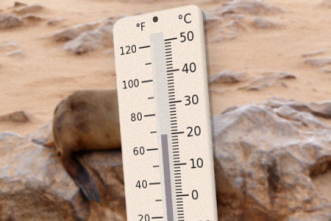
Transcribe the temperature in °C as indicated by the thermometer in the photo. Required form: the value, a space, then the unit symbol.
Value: 20 °C
